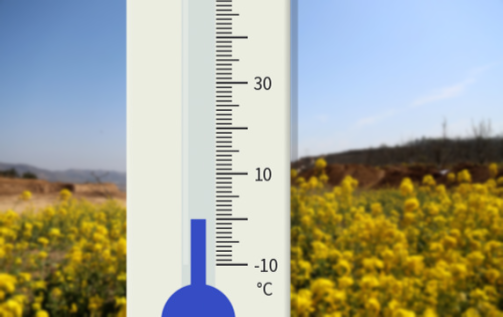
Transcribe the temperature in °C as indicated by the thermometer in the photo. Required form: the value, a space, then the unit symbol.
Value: 0 °C
